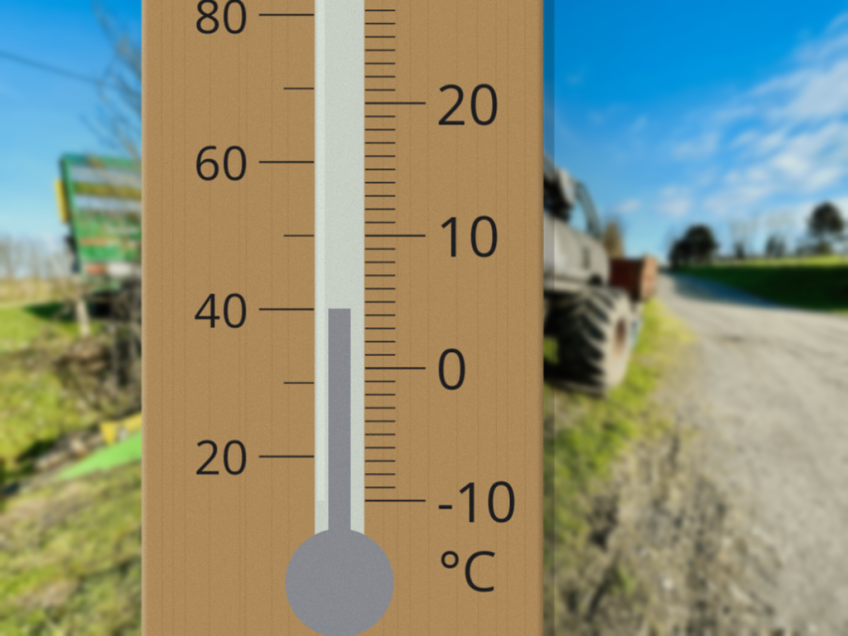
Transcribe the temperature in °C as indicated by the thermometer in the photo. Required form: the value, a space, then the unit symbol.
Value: 4.5 °C
